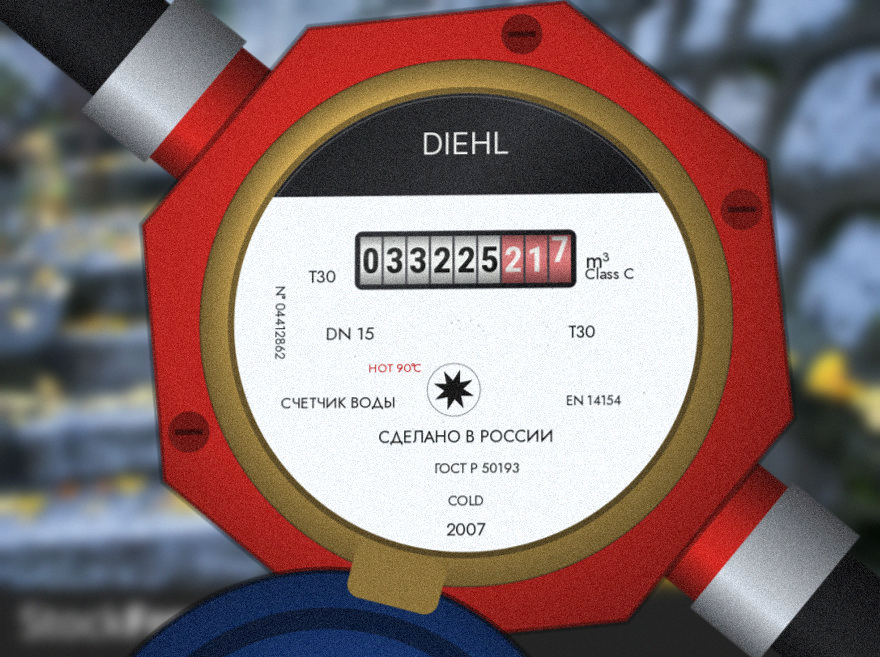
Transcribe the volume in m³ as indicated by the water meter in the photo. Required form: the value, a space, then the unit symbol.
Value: 33225.217 m³
